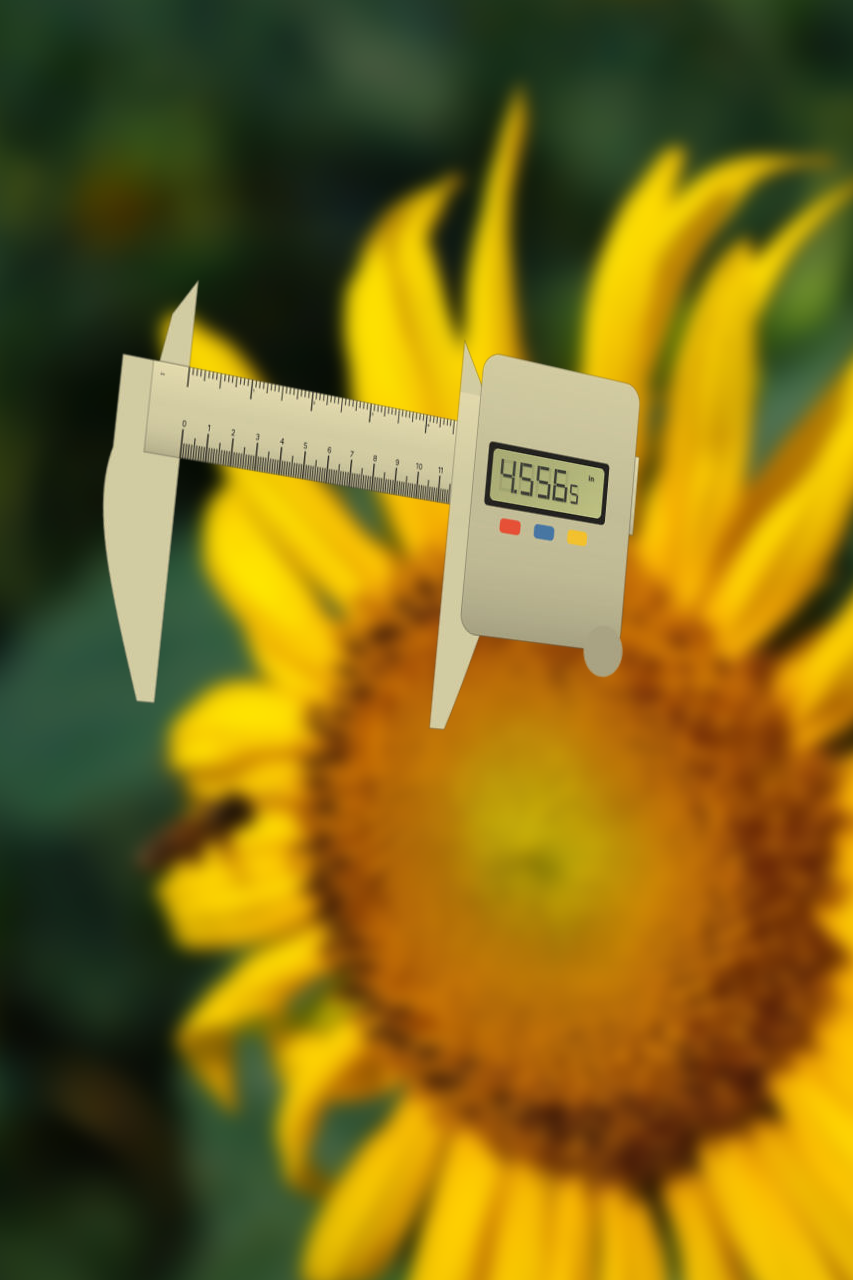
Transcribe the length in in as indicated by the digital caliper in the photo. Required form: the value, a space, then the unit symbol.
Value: 4.5565 in
